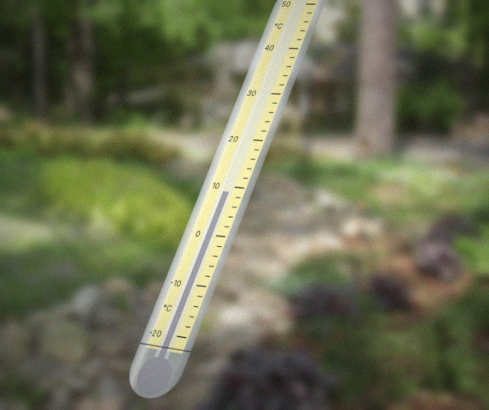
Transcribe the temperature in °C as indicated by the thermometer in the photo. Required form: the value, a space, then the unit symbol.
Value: 9 °C
